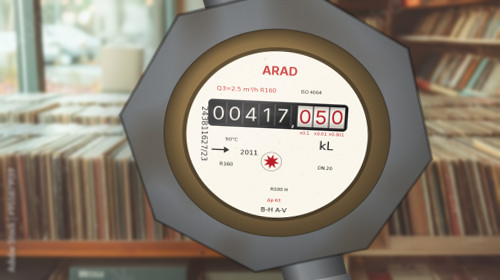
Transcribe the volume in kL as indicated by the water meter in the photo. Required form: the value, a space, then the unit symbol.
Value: 417.050 kL
